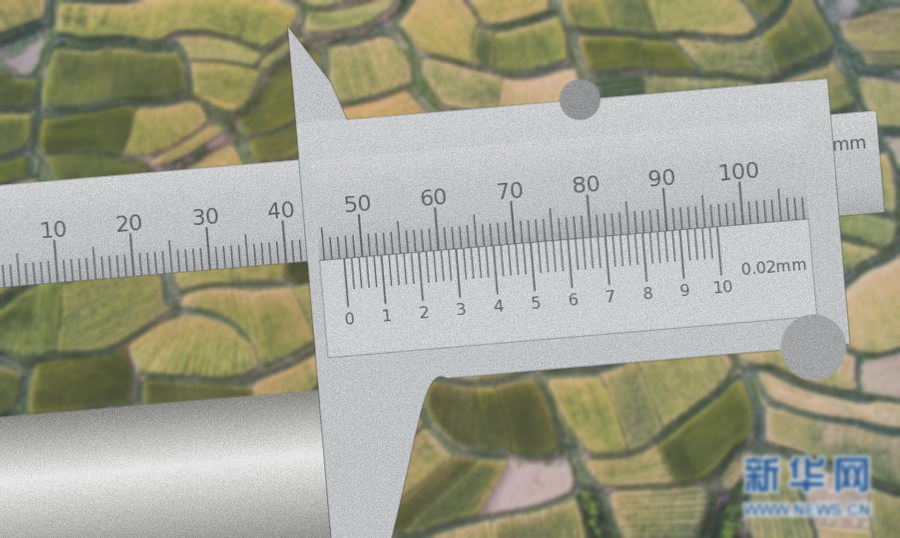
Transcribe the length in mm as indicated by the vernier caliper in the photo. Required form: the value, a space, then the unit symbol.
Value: 47.6 mm
